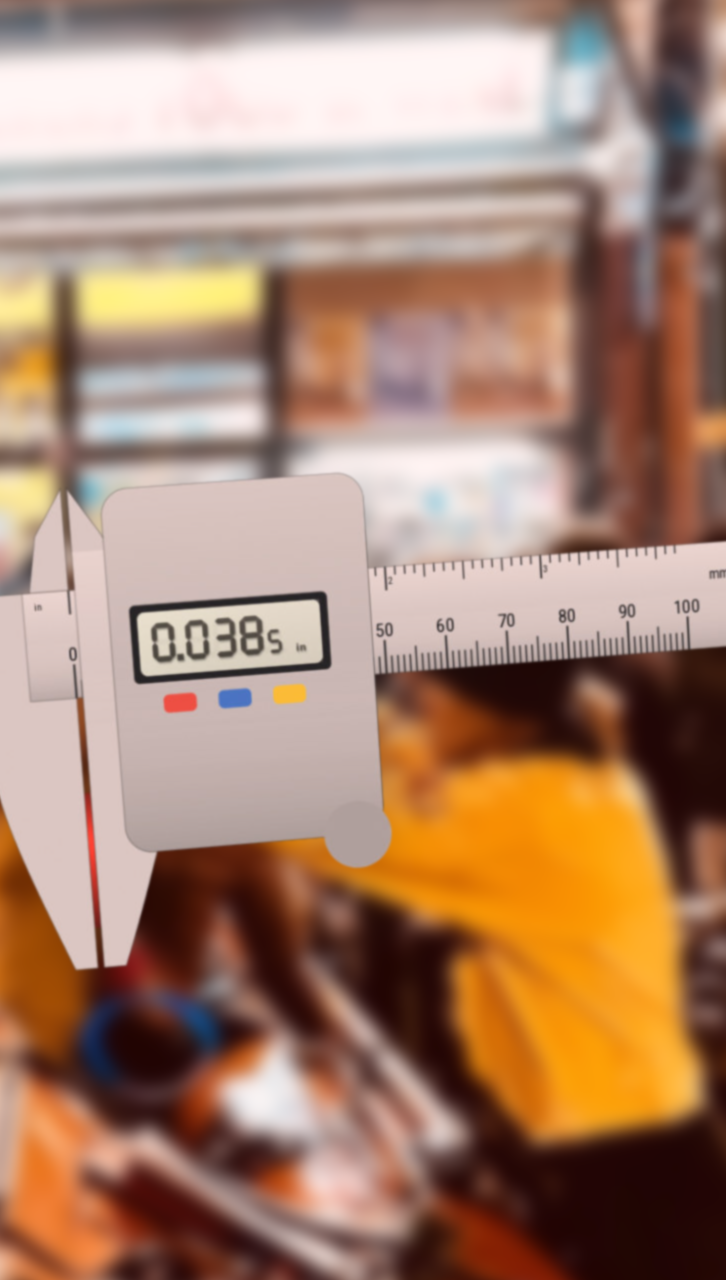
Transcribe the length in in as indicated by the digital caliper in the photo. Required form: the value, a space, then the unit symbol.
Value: 0.0385 in
